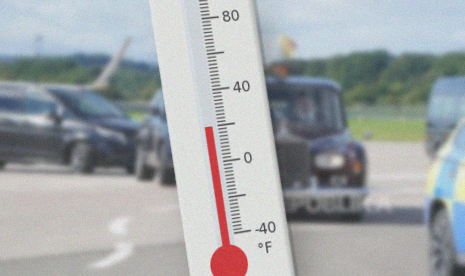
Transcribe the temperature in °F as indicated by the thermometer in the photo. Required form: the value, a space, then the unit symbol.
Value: 20 °F
